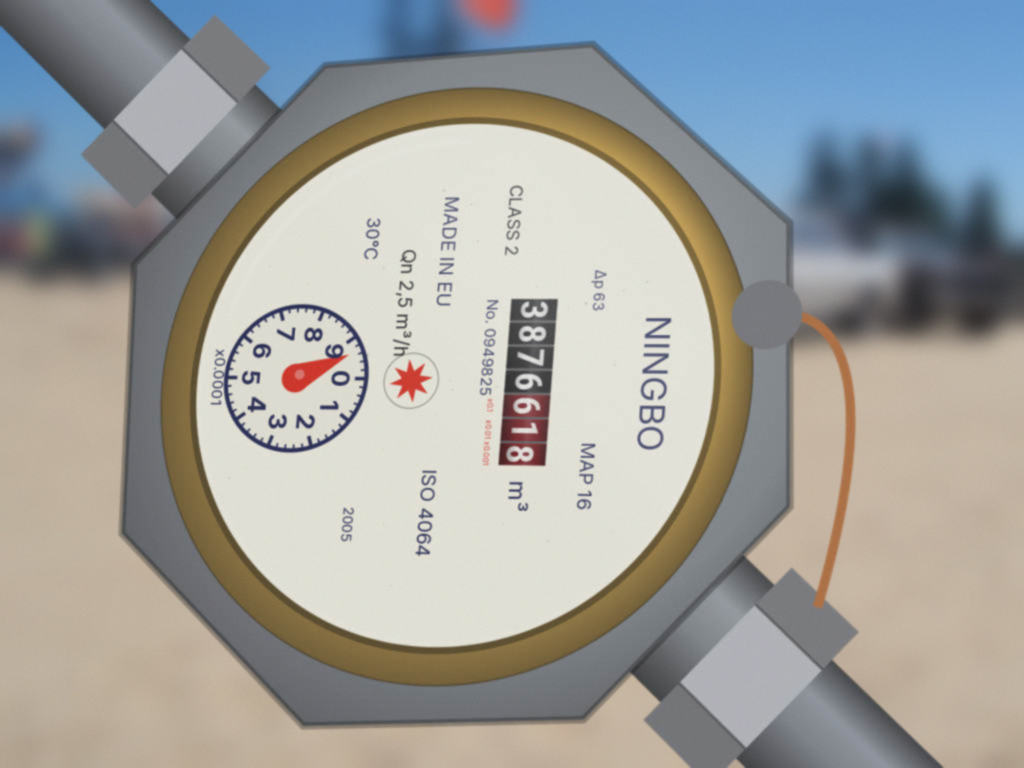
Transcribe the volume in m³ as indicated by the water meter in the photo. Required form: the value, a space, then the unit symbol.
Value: 3876.6179 m³
